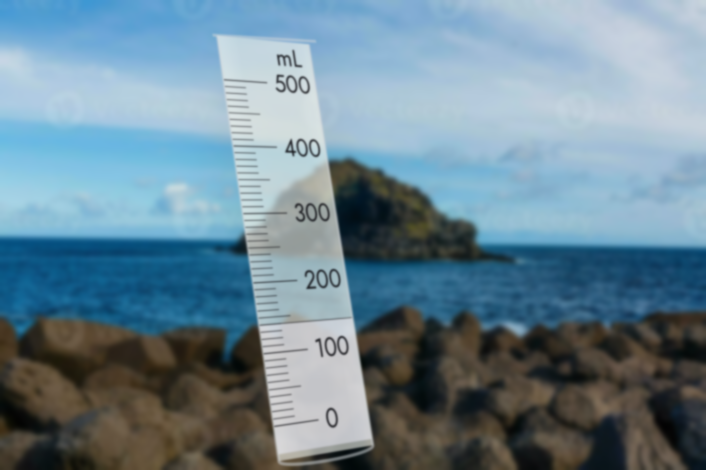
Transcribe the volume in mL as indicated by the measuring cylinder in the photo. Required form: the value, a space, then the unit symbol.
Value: 140 mL
